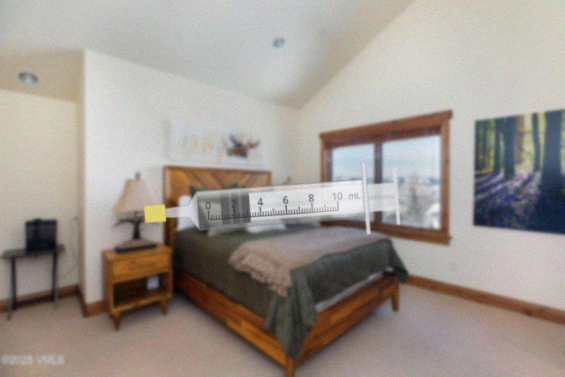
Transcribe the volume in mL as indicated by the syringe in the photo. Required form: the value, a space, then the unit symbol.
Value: 1 mL
